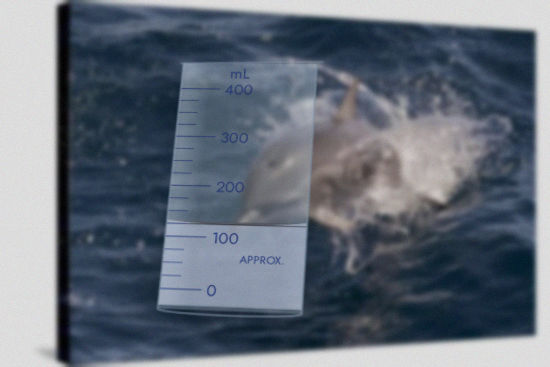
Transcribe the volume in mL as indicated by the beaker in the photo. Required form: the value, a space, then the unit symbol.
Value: 125 mL
